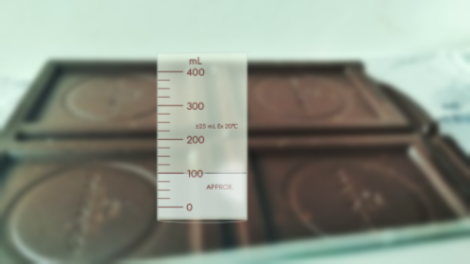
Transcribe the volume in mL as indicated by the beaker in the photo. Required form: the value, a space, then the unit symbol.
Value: 100 mL
